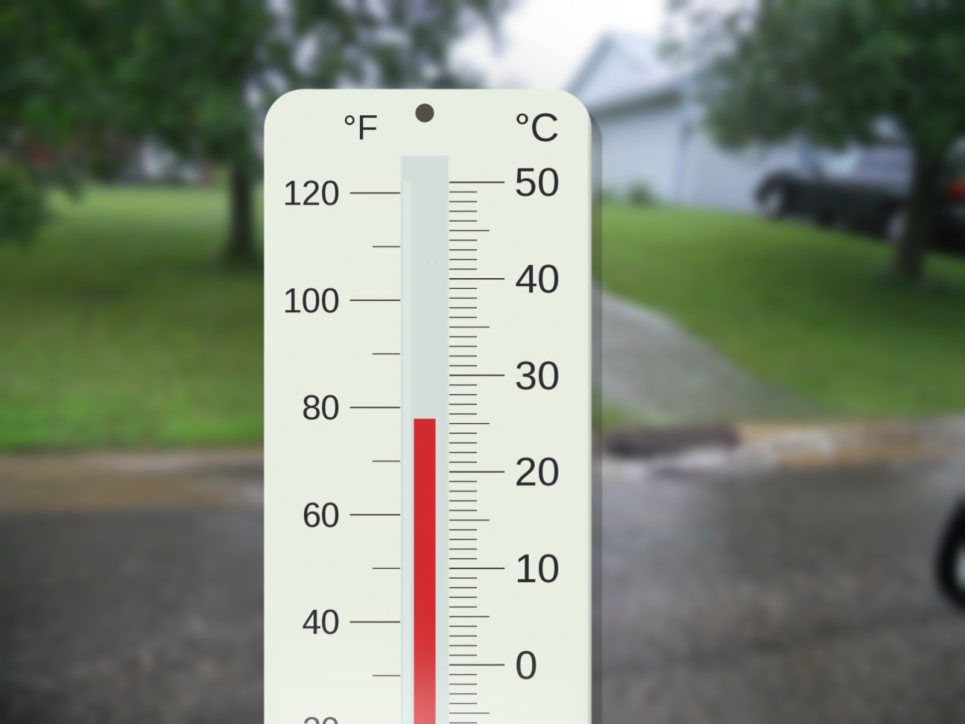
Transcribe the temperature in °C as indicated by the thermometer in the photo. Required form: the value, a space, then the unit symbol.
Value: 25.5 °C
